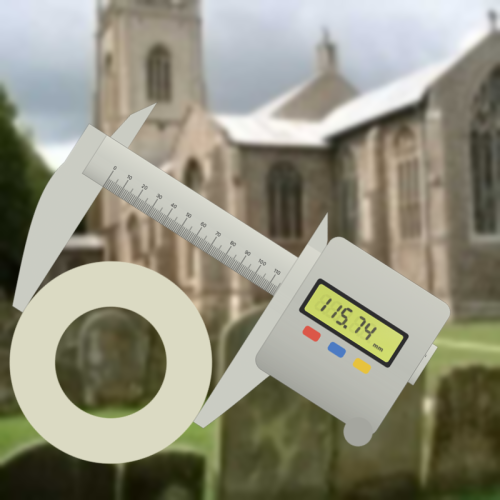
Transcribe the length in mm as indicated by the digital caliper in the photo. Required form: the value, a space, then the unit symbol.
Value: 115.74 mm
